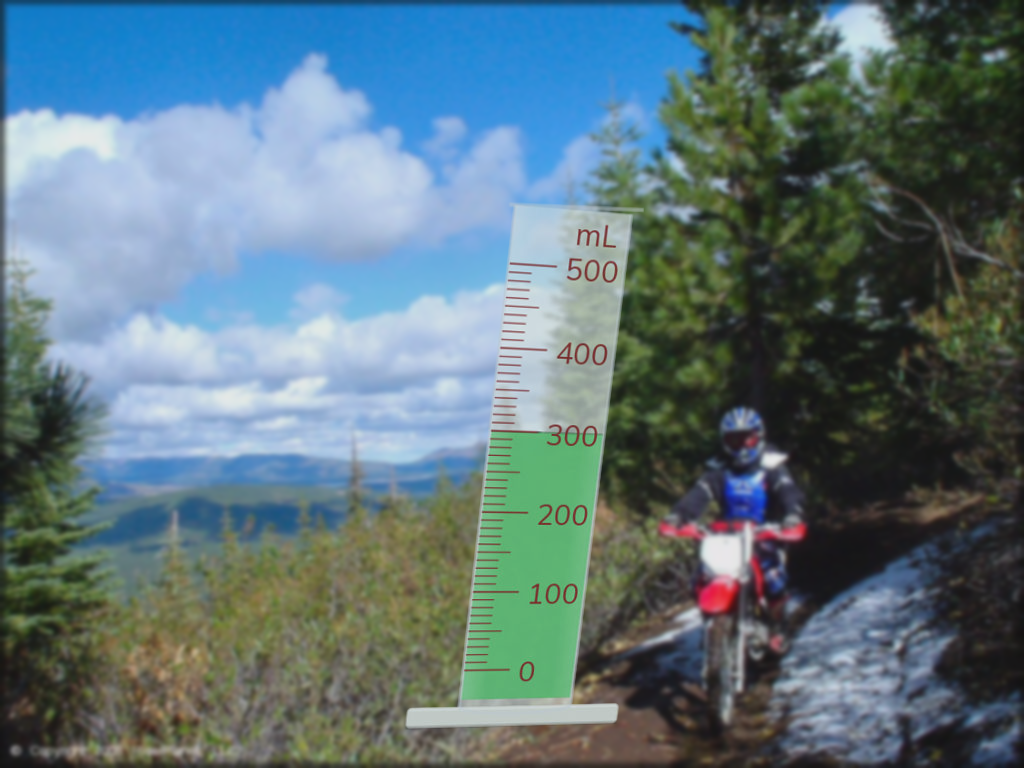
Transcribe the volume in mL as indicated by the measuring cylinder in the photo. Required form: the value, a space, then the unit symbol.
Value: 300 mL
